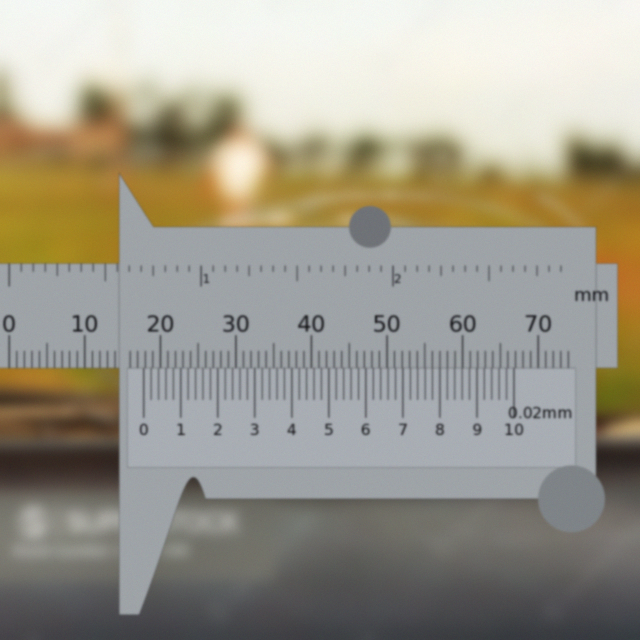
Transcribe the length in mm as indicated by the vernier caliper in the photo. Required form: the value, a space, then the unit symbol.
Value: 17.8 mm
